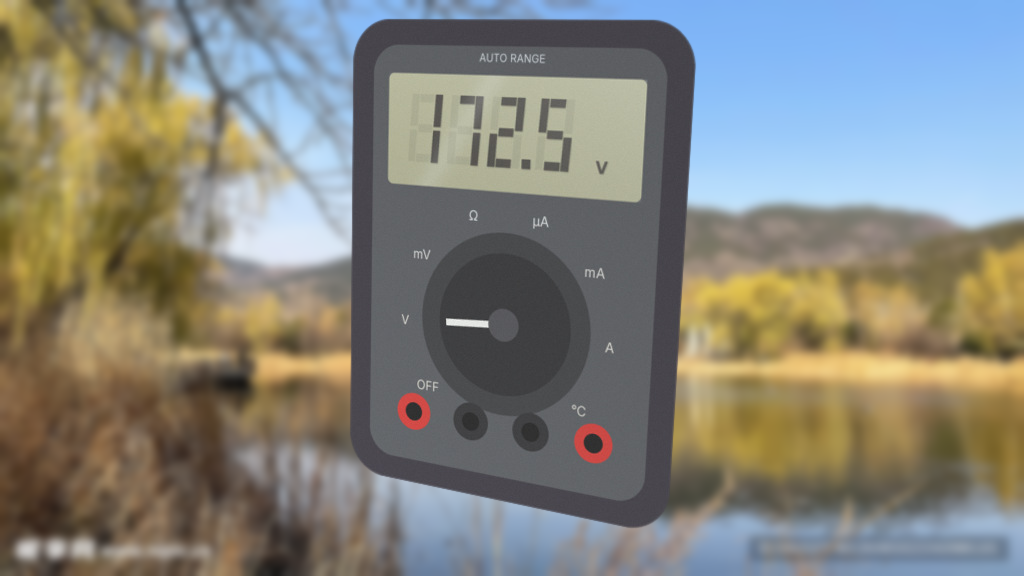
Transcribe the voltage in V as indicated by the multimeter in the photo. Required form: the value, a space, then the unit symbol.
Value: 172.5 V
